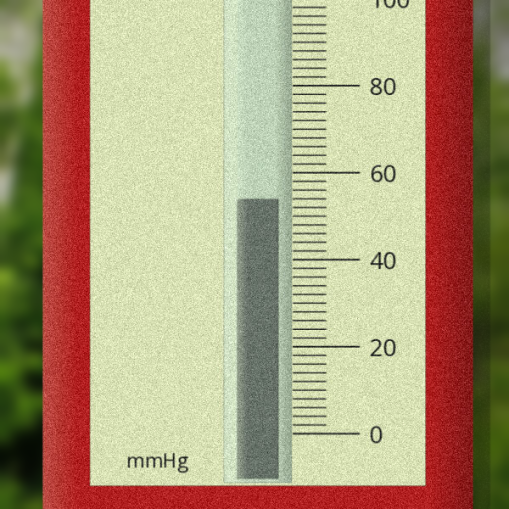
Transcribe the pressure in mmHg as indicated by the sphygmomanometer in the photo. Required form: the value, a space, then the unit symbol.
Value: 54 mmHg
